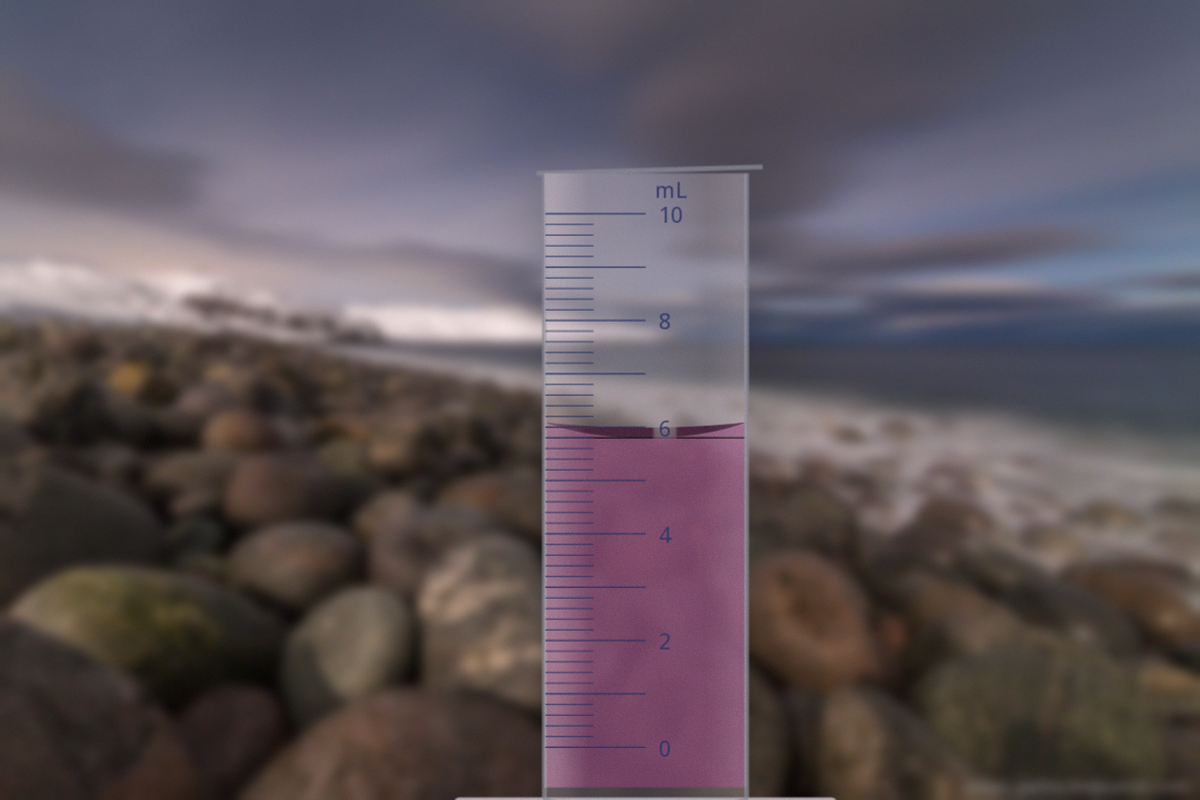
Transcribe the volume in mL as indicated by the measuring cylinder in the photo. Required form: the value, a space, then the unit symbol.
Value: 5.8 mL
